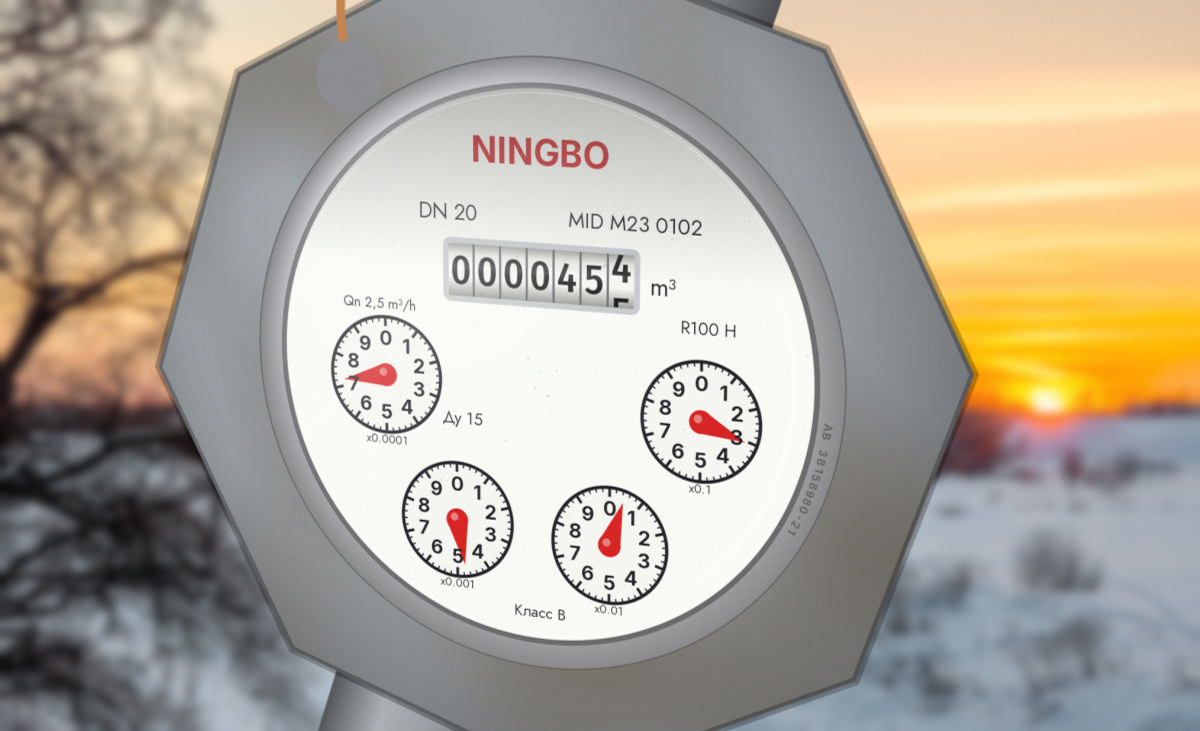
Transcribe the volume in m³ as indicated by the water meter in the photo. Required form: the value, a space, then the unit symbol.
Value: 454.3047 m³
